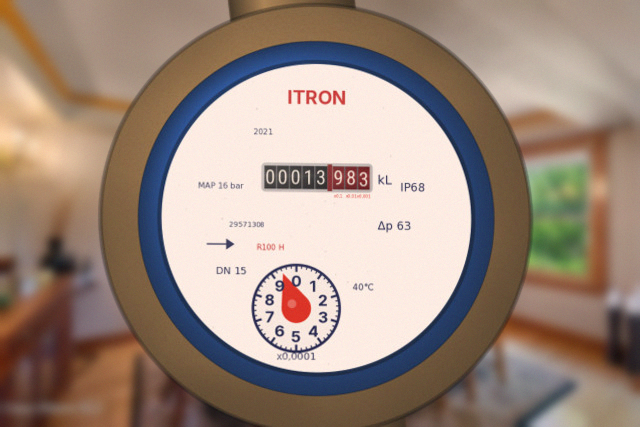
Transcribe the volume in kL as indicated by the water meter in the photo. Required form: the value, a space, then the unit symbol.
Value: 13.9829 kL
